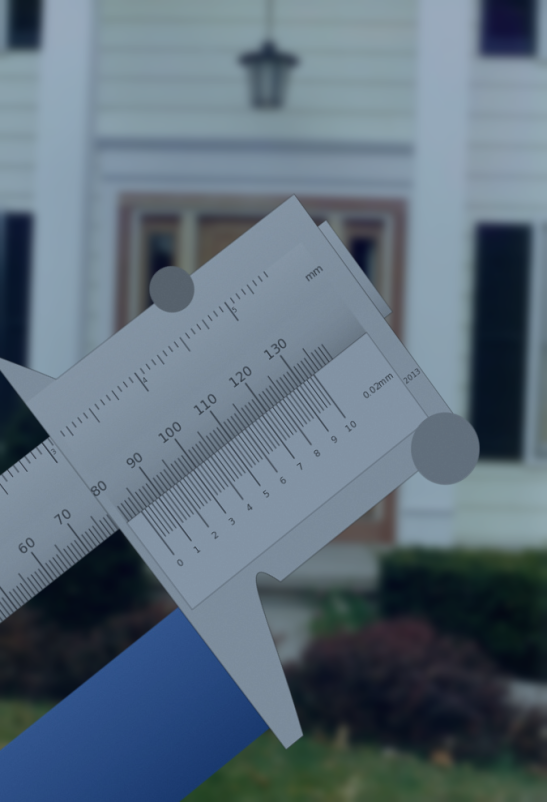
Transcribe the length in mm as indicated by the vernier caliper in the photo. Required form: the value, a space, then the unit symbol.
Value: 84.5 mm
